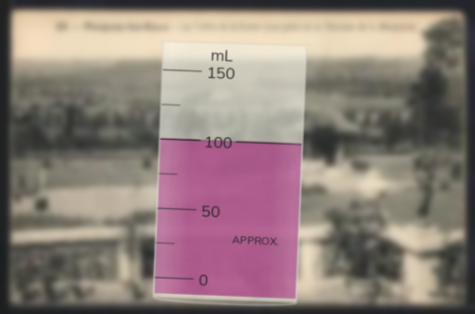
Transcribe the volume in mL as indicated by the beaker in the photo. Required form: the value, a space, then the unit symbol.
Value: 100 mL
